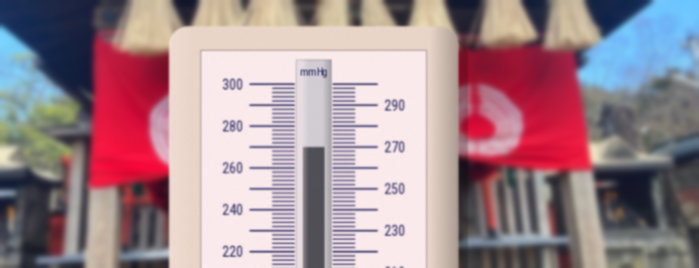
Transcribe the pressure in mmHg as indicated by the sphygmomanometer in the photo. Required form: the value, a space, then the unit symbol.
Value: 270 mmHg
